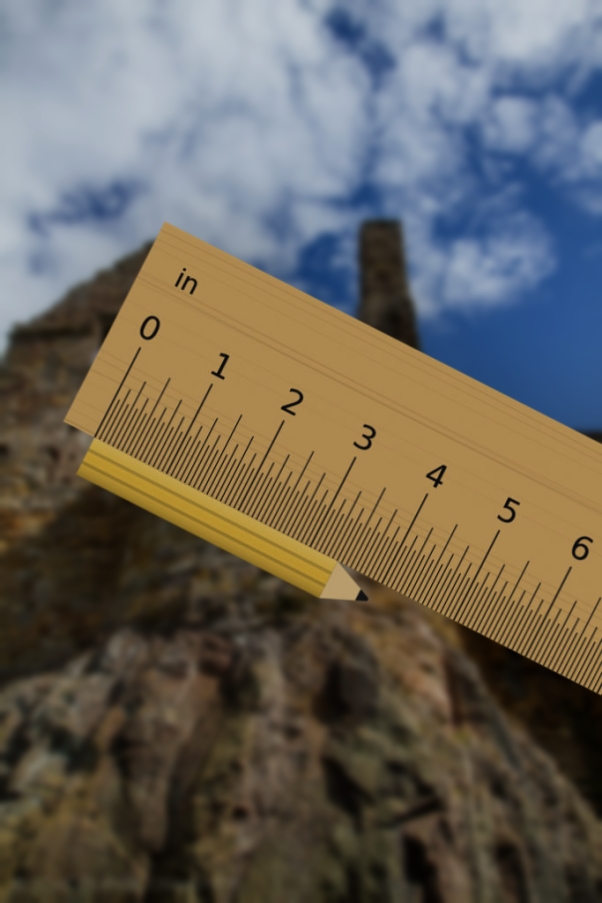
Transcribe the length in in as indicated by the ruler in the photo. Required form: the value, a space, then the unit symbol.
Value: 3.9375 in
